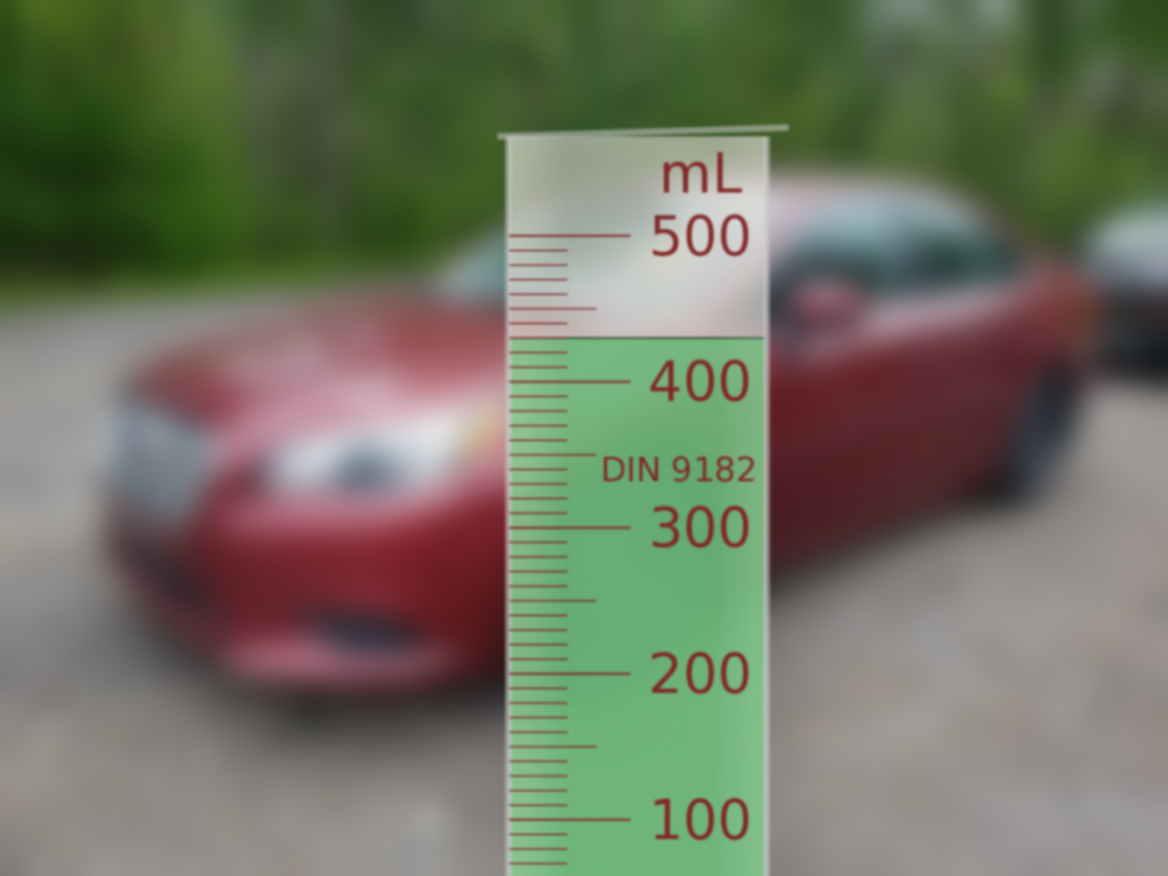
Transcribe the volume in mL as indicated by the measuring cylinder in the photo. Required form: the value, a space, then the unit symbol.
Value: 430 mL
